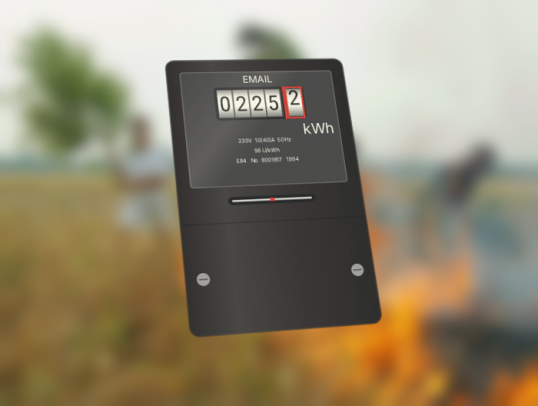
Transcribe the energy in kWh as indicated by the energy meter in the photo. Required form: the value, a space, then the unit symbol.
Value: 225.2 kWh
